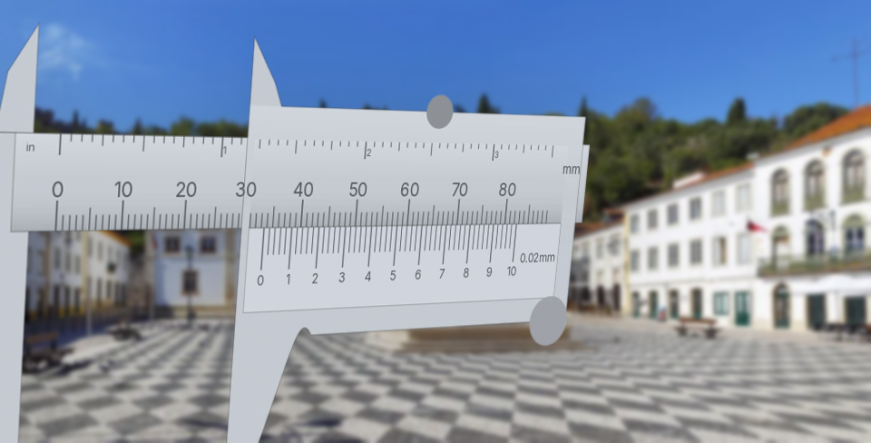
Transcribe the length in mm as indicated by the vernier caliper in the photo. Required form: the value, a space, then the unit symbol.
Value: 33.5 mm
